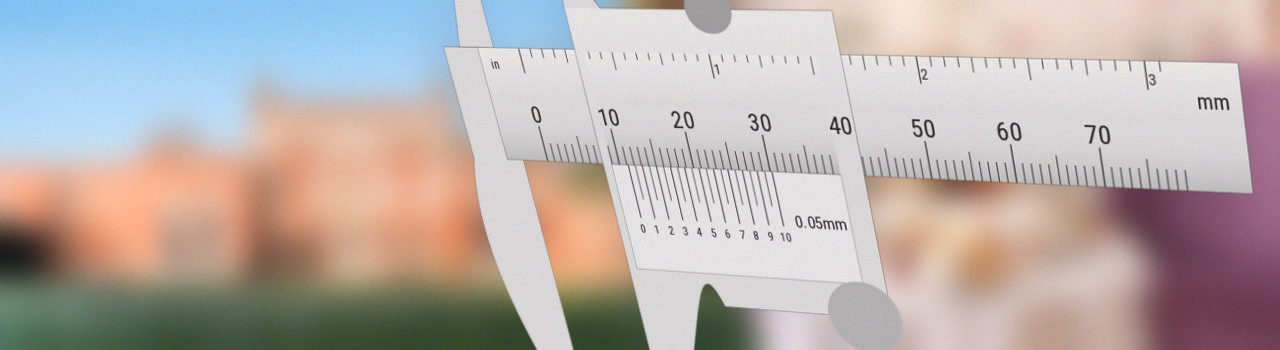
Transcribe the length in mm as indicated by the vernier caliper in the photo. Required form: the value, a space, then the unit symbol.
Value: 11.2 mm
